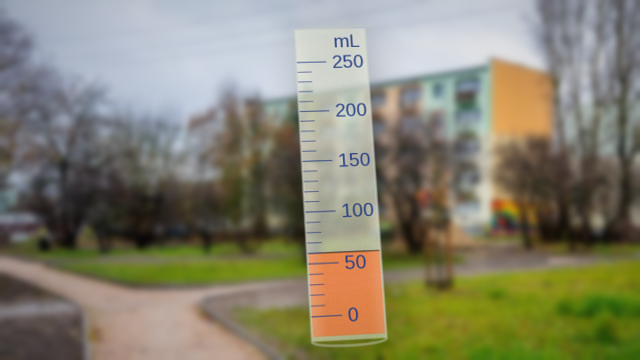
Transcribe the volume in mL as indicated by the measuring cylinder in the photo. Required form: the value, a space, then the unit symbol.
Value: 60 mL
